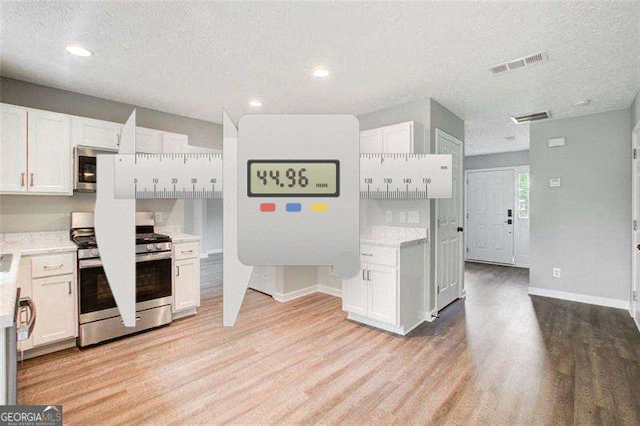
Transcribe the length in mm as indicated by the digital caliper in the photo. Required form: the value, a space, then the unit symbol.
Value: 44.96 mm
